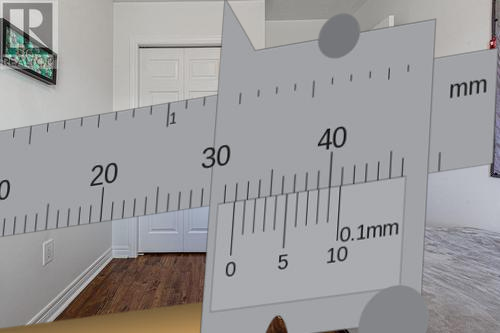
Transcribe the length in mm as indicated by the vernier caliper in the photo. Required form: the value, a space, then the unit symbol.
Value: 31.9 mm
